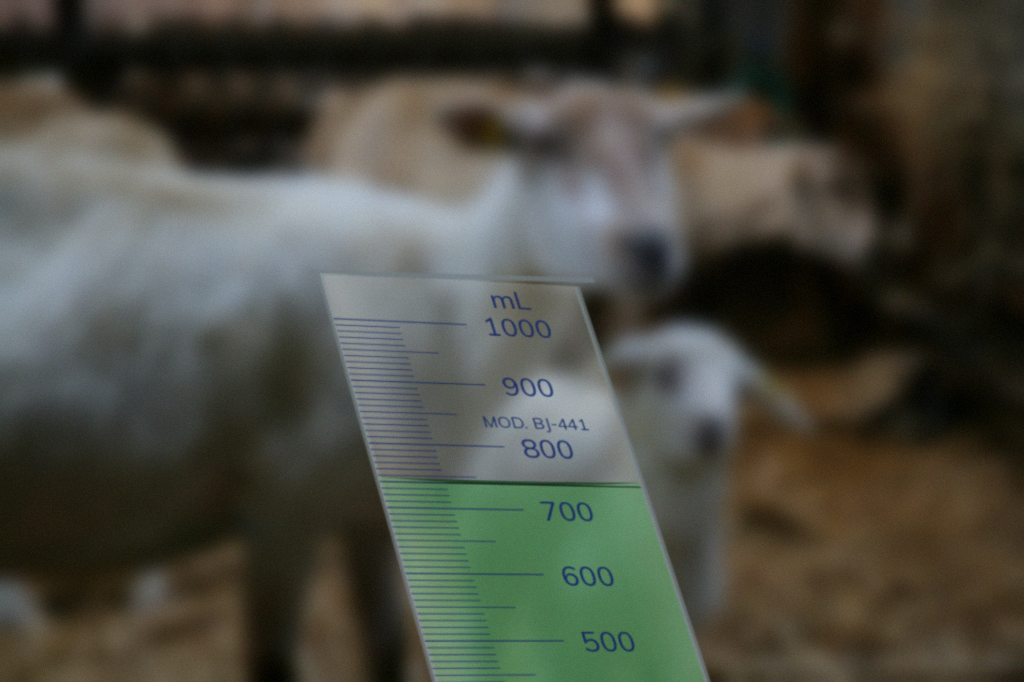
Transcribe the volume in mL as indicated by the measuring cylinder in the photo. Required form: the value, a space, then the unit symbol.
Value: 740 mL
